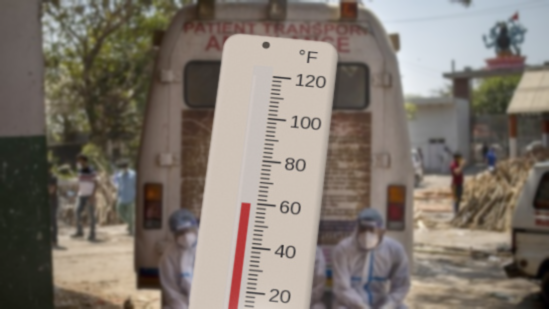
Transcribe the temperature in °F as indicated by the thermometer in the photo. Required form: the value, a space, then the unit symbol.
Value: 60 °F
